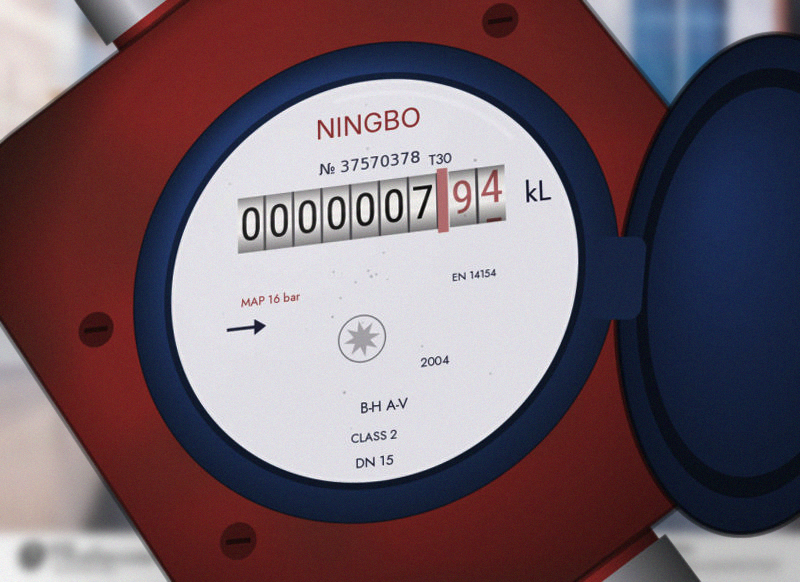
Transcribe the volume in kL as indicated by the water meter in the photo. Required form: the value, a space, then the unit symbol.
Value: 7.94 kL
